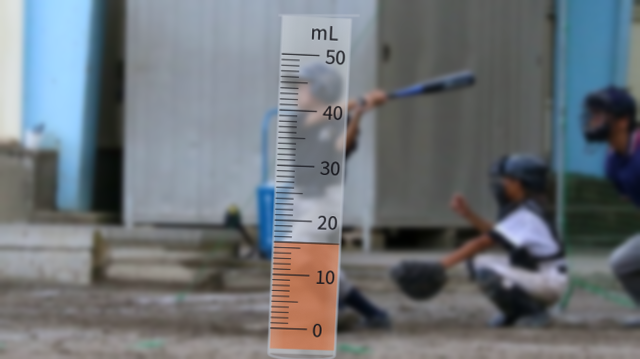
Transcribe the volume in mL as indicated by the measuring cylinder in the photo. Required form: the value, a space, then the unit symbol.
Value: 16 mL
